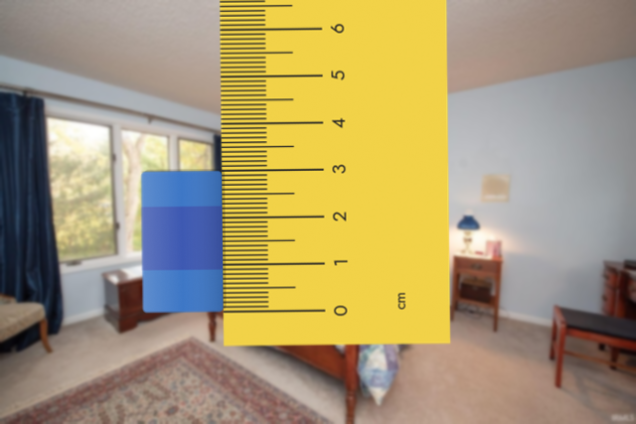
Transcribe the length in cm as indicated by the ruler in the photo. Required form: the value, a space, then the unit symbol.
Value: 3 cm
